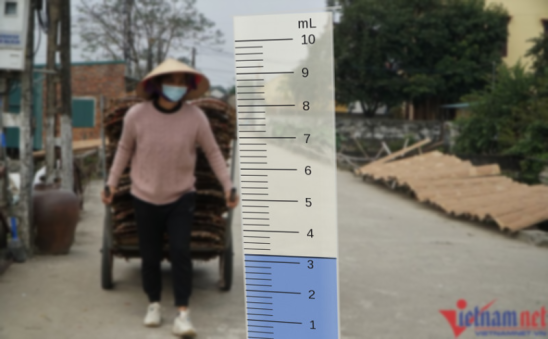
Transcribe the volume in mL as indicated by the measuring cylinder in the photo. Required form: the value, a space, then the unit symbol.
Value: 3.2 mL
